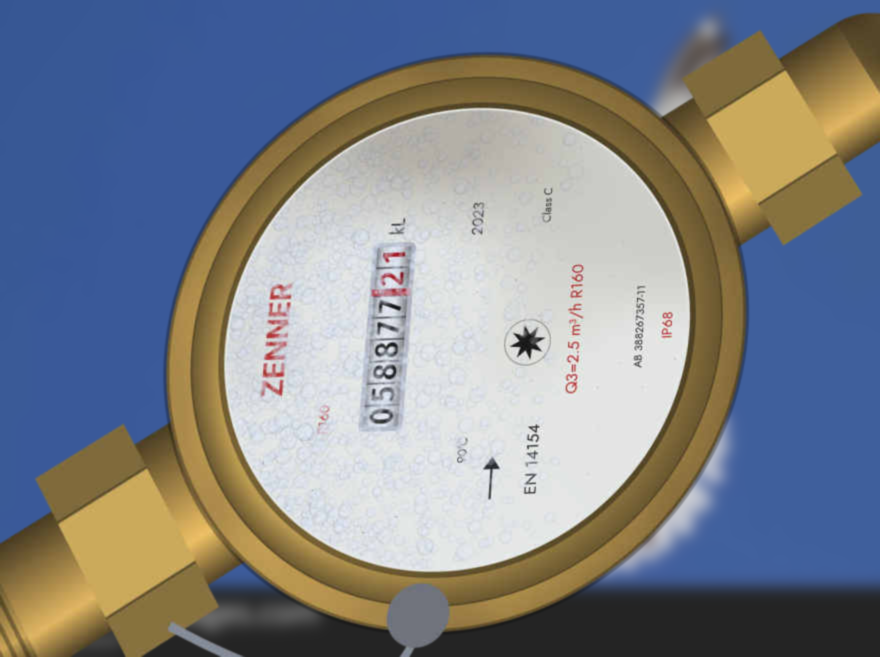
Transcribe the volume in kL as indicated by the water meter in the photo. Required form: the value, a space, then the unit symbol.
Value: 58877.21 kL
